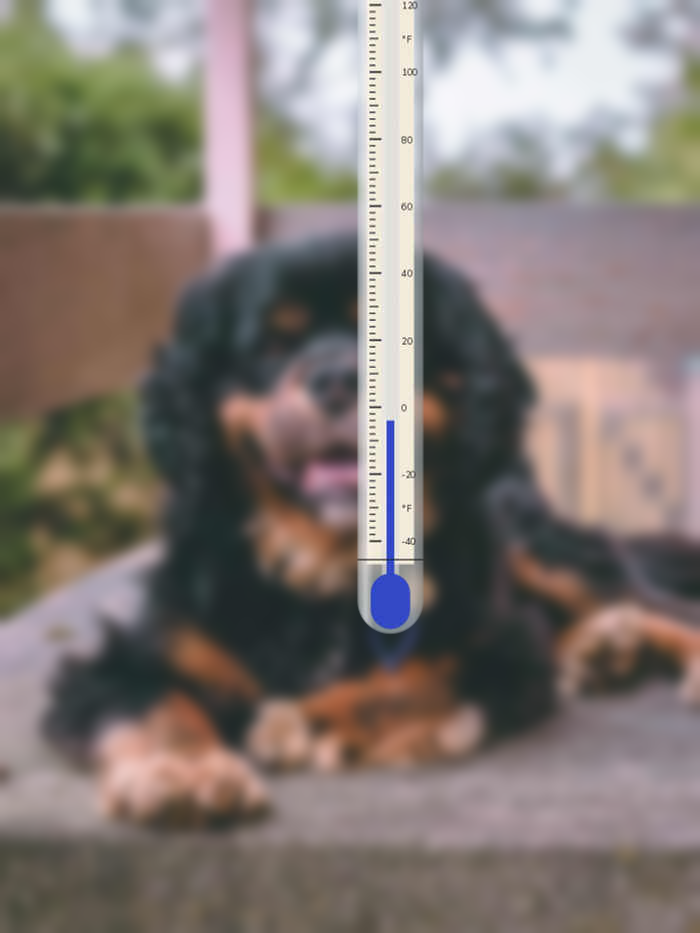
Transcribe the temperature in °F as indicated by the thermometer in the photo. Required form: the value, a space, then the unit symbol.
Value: -4 °F
